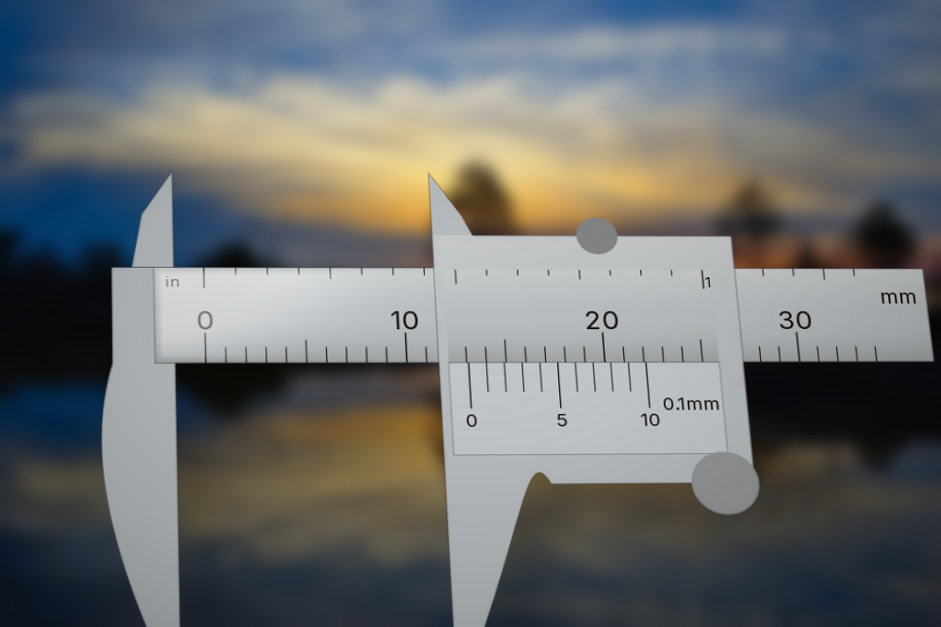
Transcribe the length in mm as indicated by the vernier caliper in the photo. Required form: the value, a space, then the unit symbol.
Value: 13.1 mm
